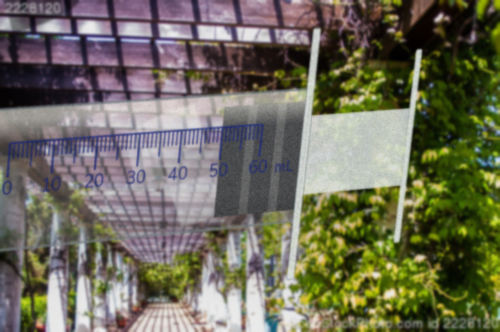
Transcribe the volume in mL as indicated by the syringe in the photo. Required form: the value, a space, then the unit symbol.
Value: 50 mL
